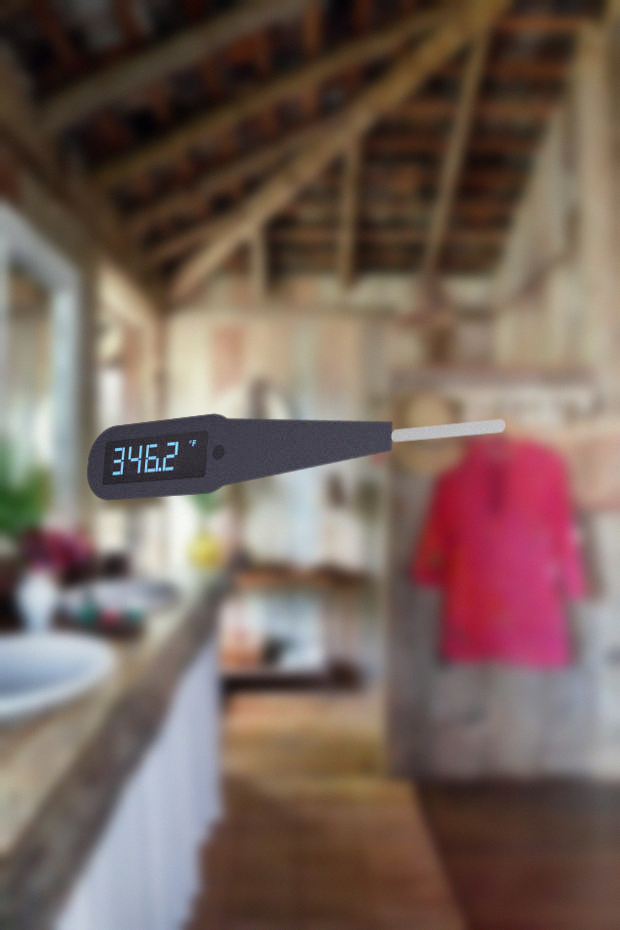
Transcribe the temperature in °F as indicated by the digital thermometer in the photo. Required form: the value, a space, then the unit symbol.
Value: 346.2 °F
